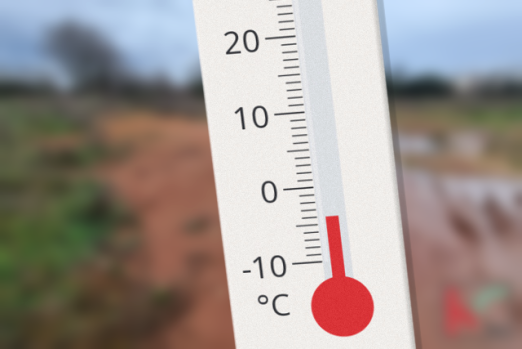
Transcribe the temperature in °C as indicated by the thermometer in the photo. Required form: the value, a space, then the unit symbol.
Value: -4 °C
